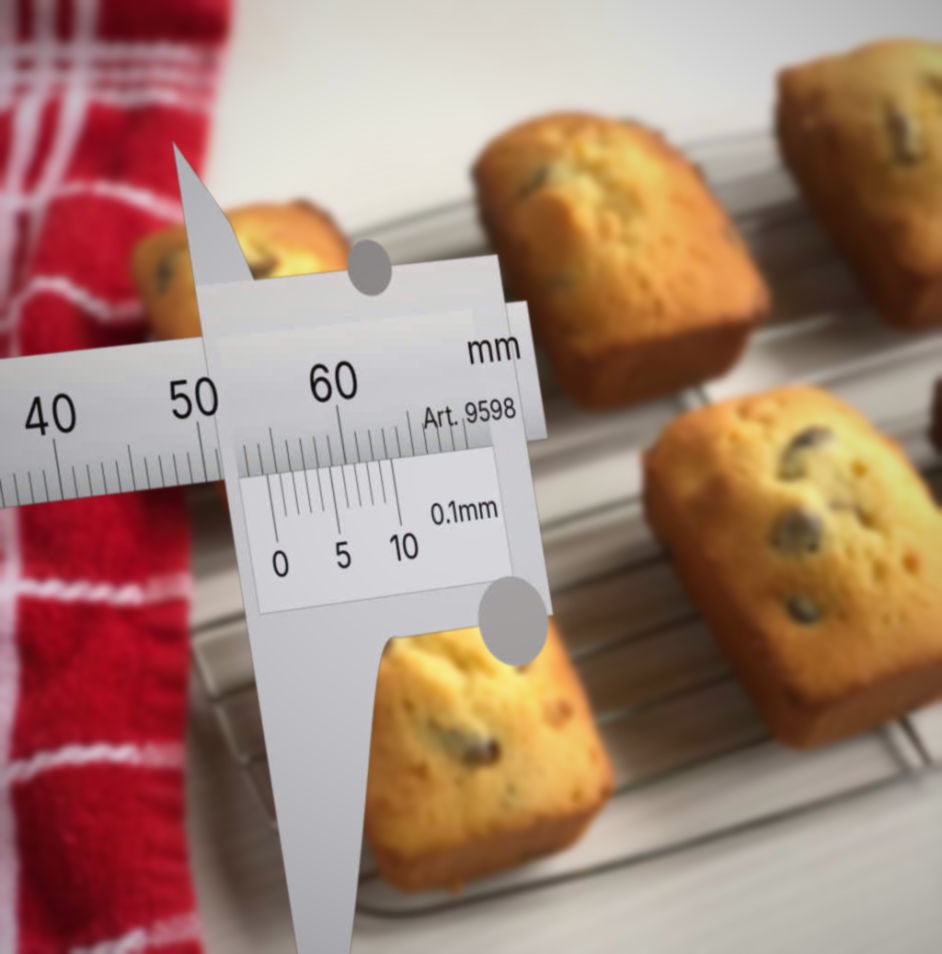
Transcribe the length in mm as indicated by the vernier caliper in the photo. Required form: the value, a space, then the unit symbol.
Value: 54.3 mm
